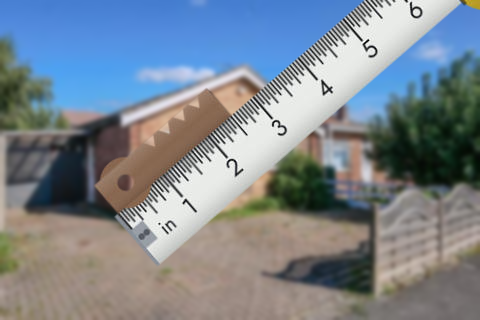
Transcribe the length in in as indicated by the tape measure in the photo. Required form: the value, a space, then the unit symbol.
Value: 2.5 in
